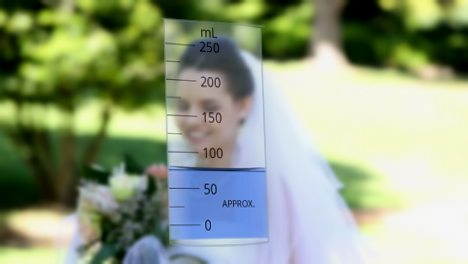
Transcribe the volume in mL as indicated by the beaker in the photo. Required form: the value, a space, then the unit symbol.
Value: 75 mL
